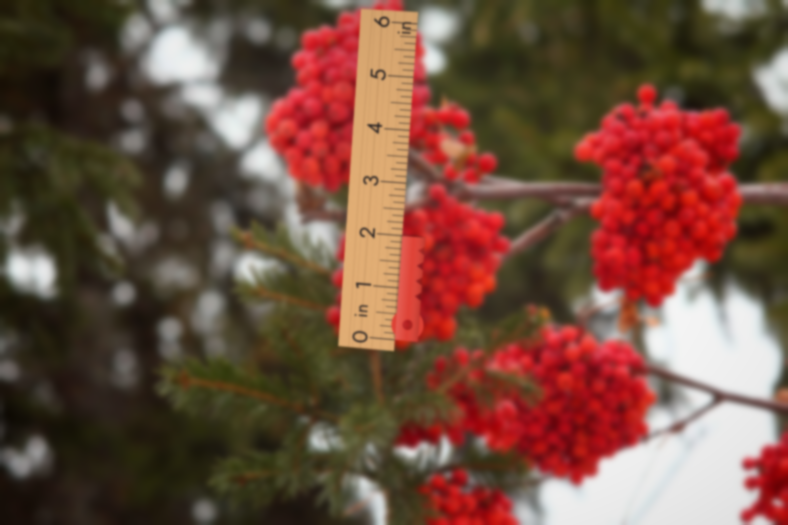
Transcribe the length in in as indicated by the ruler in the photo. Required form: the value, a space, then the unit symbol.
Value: 2 in
